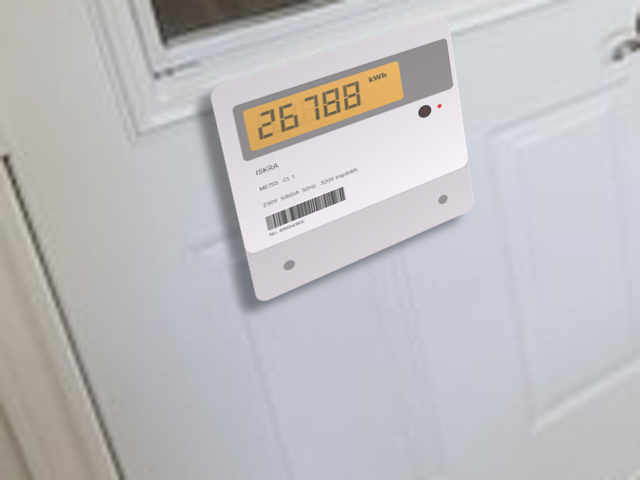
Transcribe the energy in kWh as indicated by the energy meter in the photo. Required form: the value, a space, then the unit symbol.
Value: 26788 kWh
